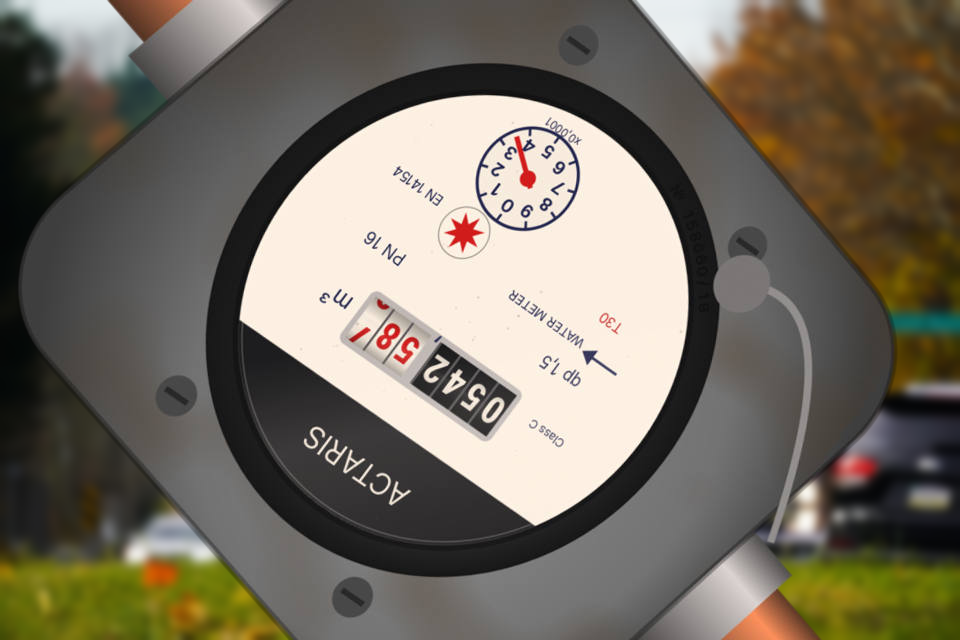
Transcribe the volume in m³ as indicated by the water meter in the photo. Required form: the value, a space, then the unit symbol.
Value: 542.5873 m³
